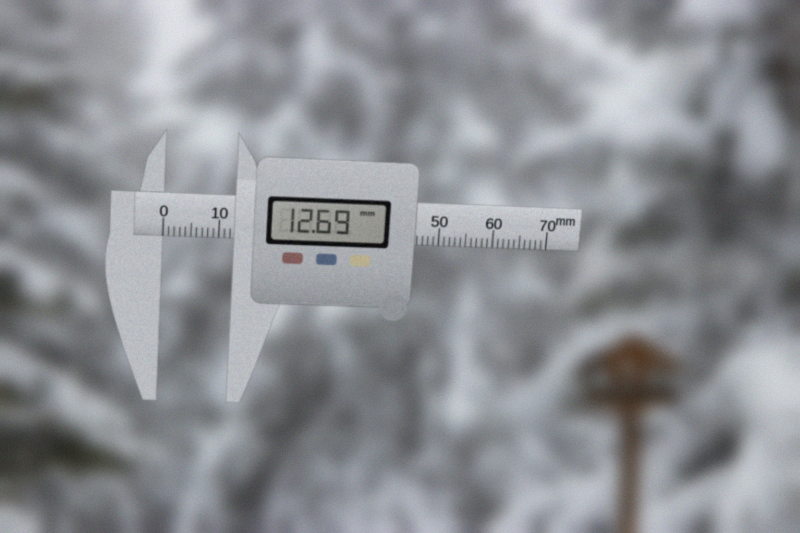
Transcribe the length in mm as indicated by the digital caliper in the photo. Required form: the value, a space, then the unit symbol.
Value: 12.69 mm
